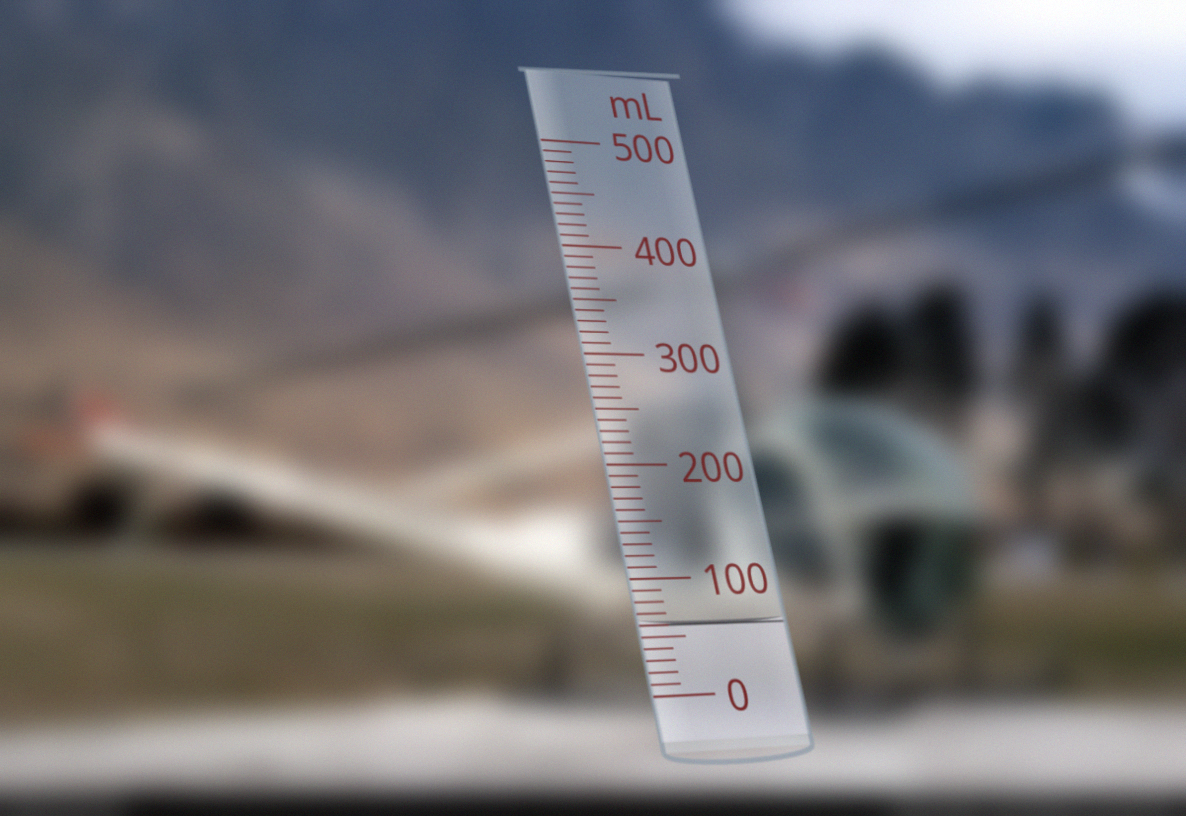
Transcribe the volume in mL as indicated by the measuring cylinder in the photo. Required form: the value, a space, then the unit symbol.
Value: 60 mL
